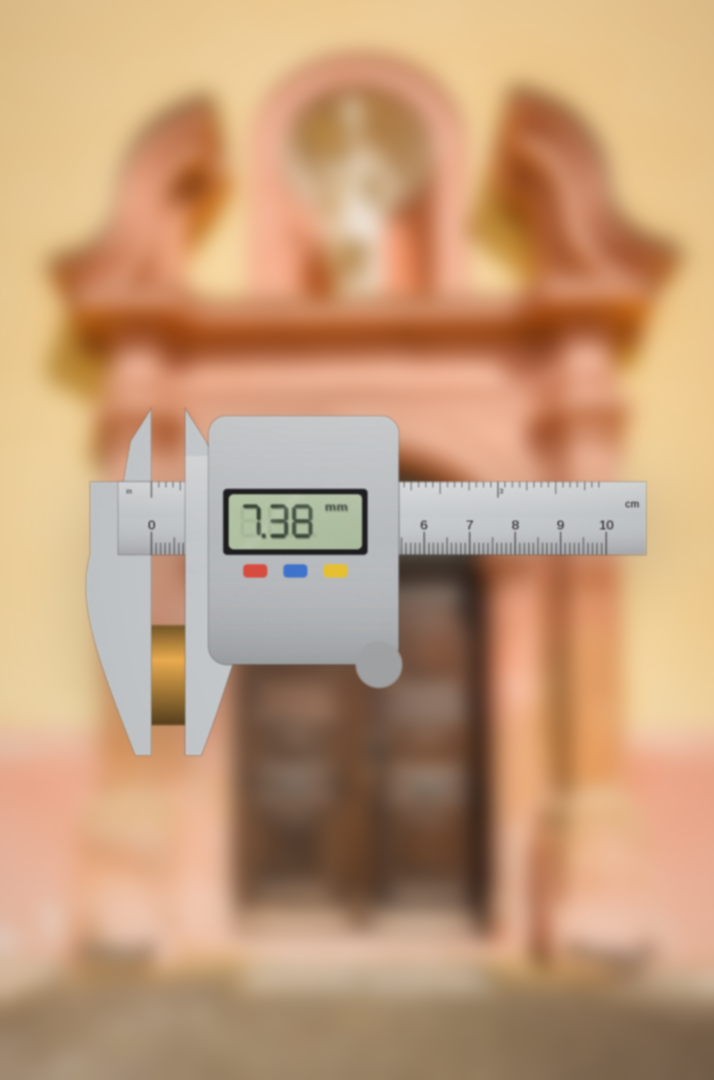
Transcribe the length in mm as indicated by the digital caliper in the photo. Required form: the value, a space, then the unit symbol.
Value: 7.38 mm
